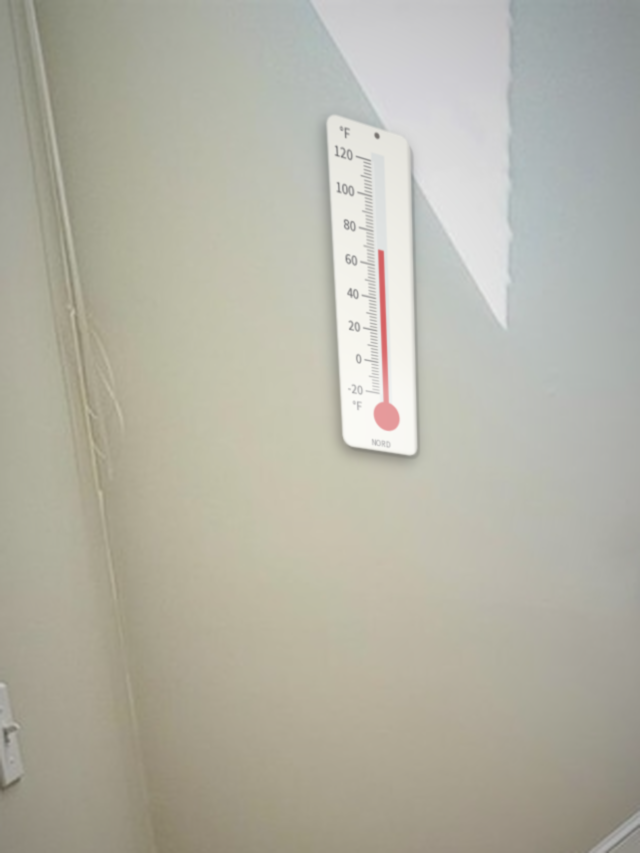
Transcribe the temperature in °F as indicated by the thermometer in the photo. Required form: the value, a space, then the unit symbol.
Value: 70 °F
